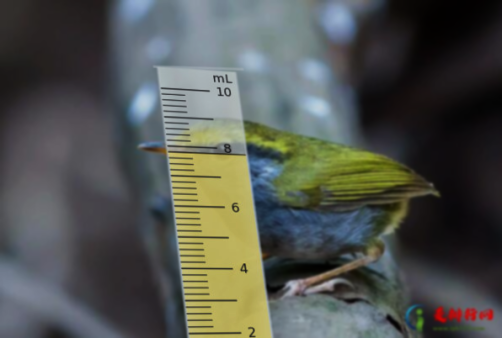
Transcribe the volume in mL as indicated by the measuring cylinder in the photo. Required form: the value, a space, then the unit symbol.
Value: 7.8 mL
